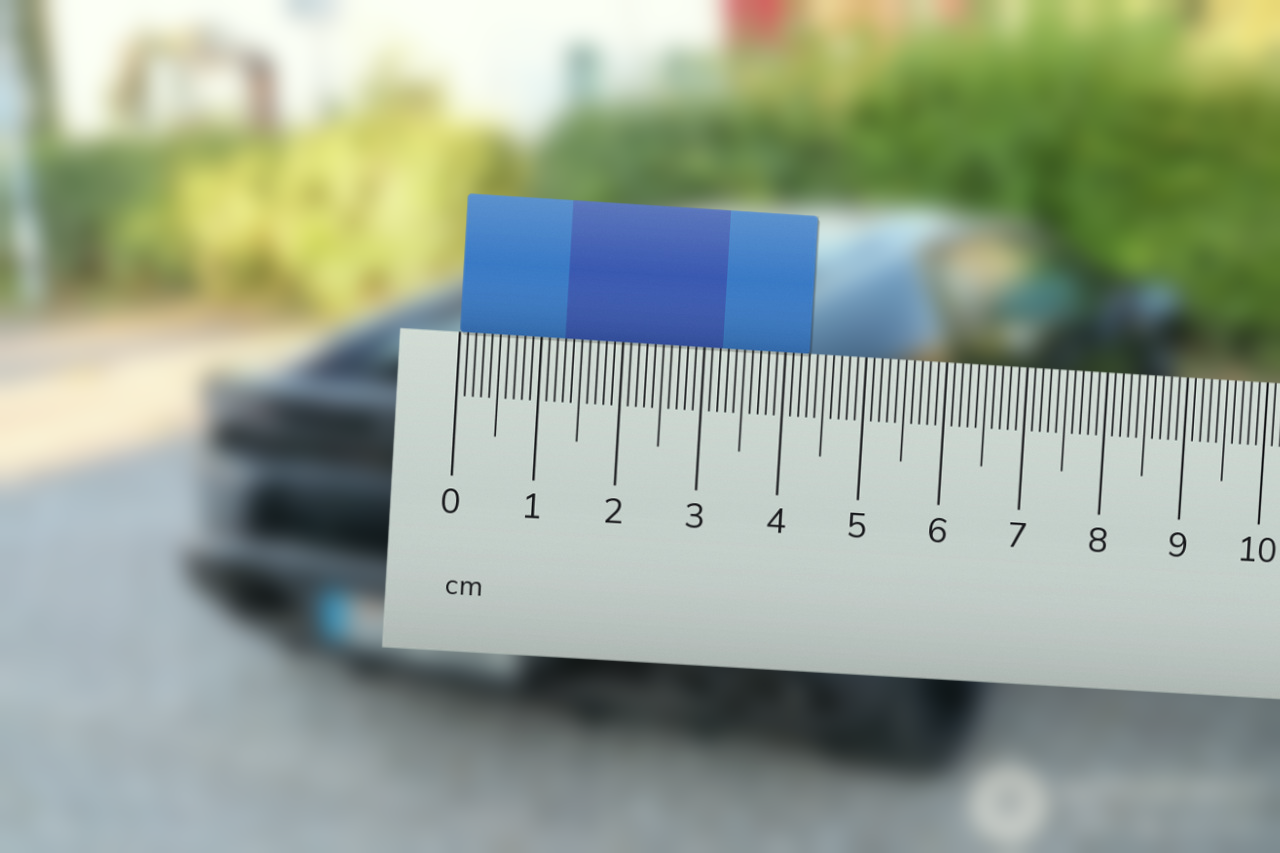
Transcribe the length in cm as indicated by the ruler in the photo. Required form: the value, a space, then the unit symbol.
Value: 4.3 cm
